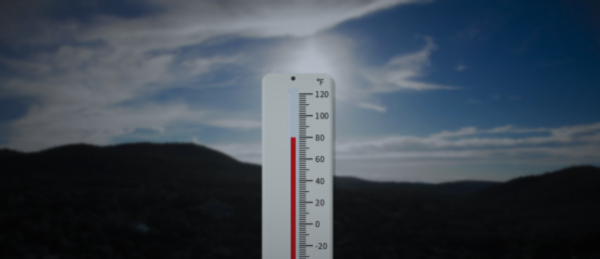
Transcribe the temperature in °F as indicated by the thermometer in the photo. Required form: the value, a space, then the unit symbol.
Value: 80 °F
